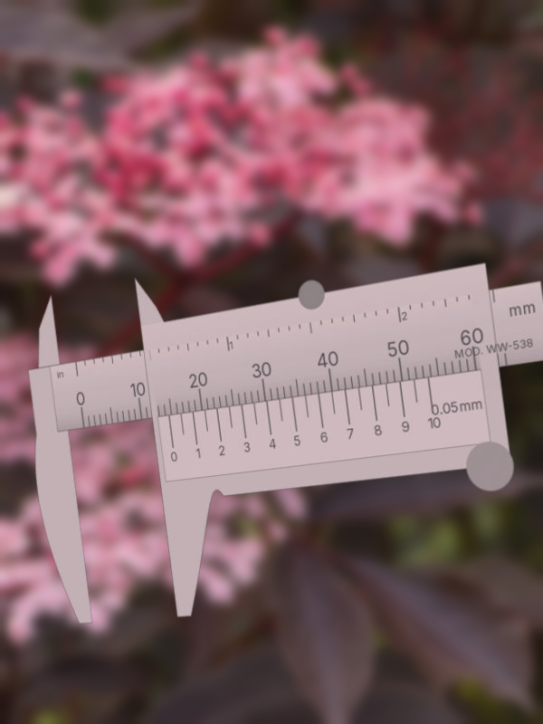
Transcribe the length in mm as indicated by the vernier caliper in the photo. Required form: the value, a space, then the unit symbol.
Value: 14.6 mm
